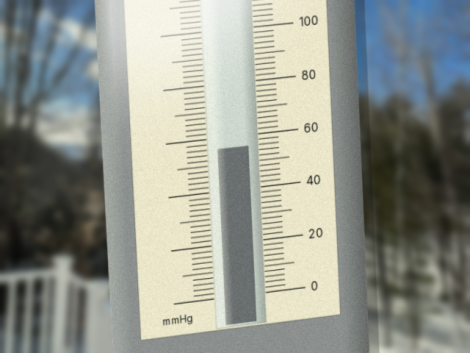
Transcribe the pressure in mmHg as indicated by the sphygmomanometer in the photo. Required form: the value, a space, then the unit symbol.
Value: 56 mmHg
